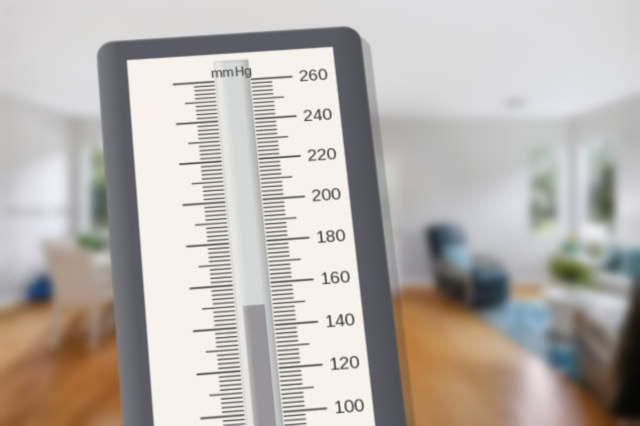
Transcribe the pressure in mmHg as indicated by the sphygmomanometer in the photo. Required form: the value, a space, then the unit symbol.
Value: 150 mmHg
